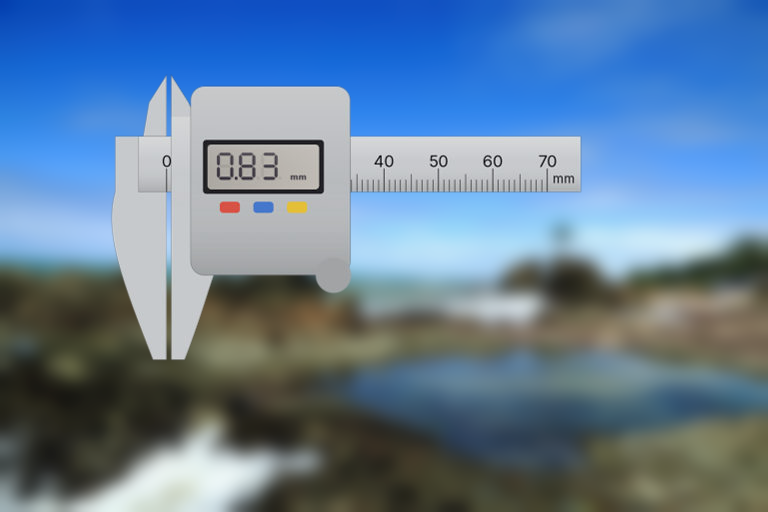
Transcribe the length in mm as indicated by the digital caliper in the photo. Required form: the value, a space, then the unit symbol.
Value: 0.83 mm
